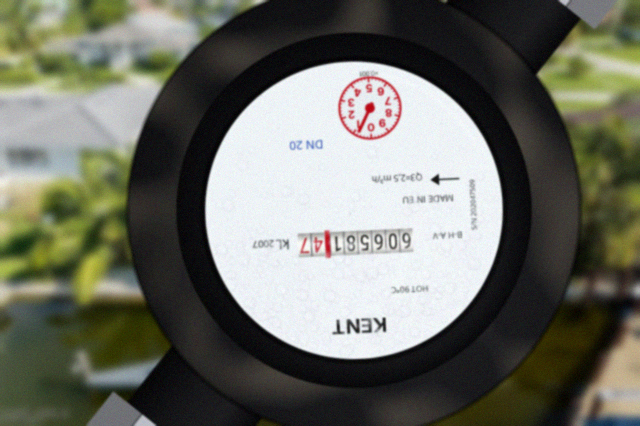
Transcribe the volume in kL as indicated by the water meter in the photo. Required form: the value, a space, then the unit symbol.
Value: 606581.470 kL
